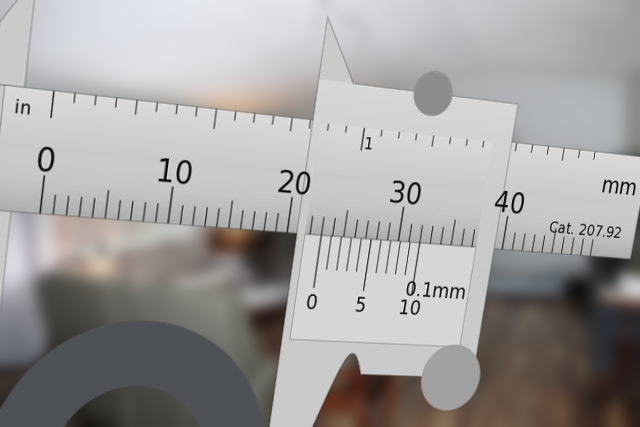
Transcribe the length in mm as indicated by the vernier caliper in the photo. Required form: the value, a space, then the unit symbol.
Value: 23.0 mm
